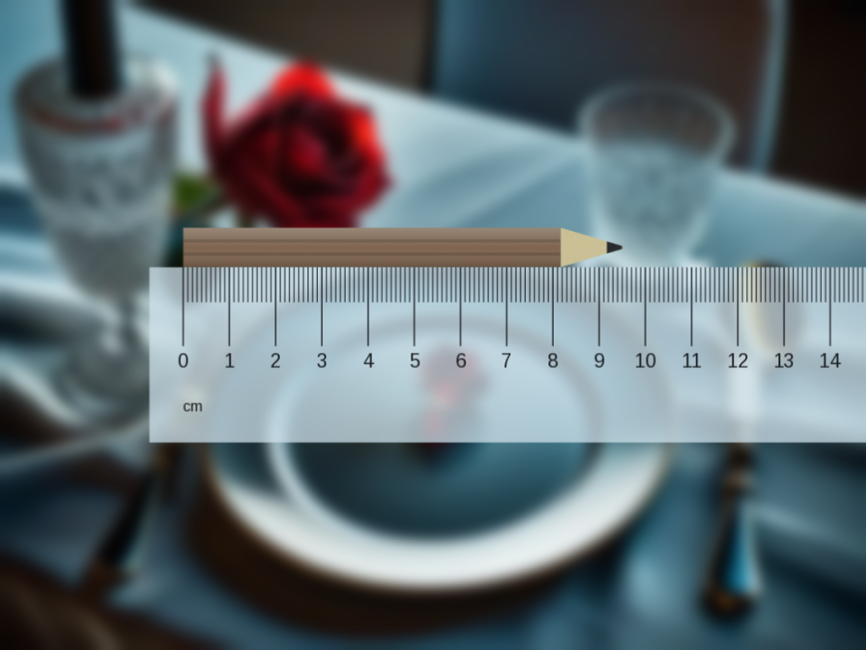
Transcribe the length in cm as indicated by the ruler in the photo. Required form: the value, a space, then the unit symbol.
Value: 9.5 cm
